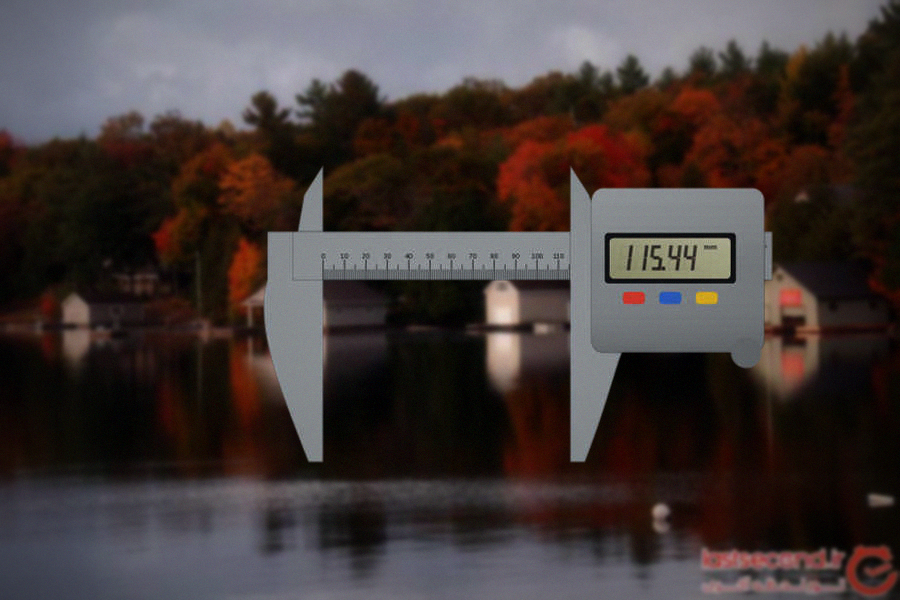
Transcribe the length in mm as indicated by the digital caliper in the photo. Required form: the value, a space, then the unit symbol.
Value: 115.44 mm
